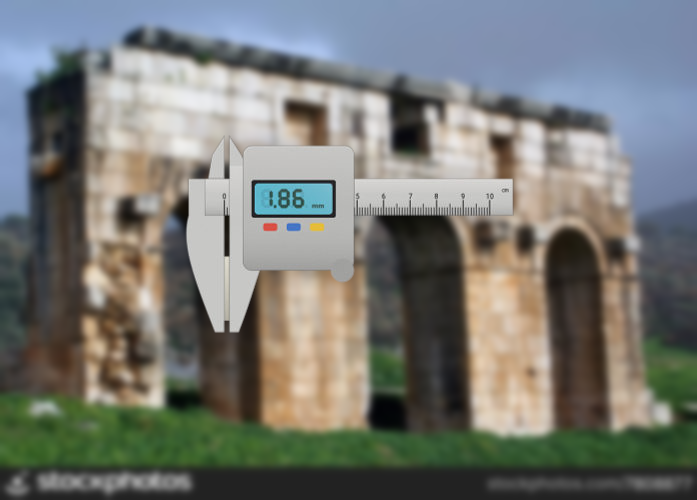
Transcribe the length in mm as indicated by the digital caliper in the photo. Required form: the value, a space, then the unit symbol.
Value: 1.86 mm
